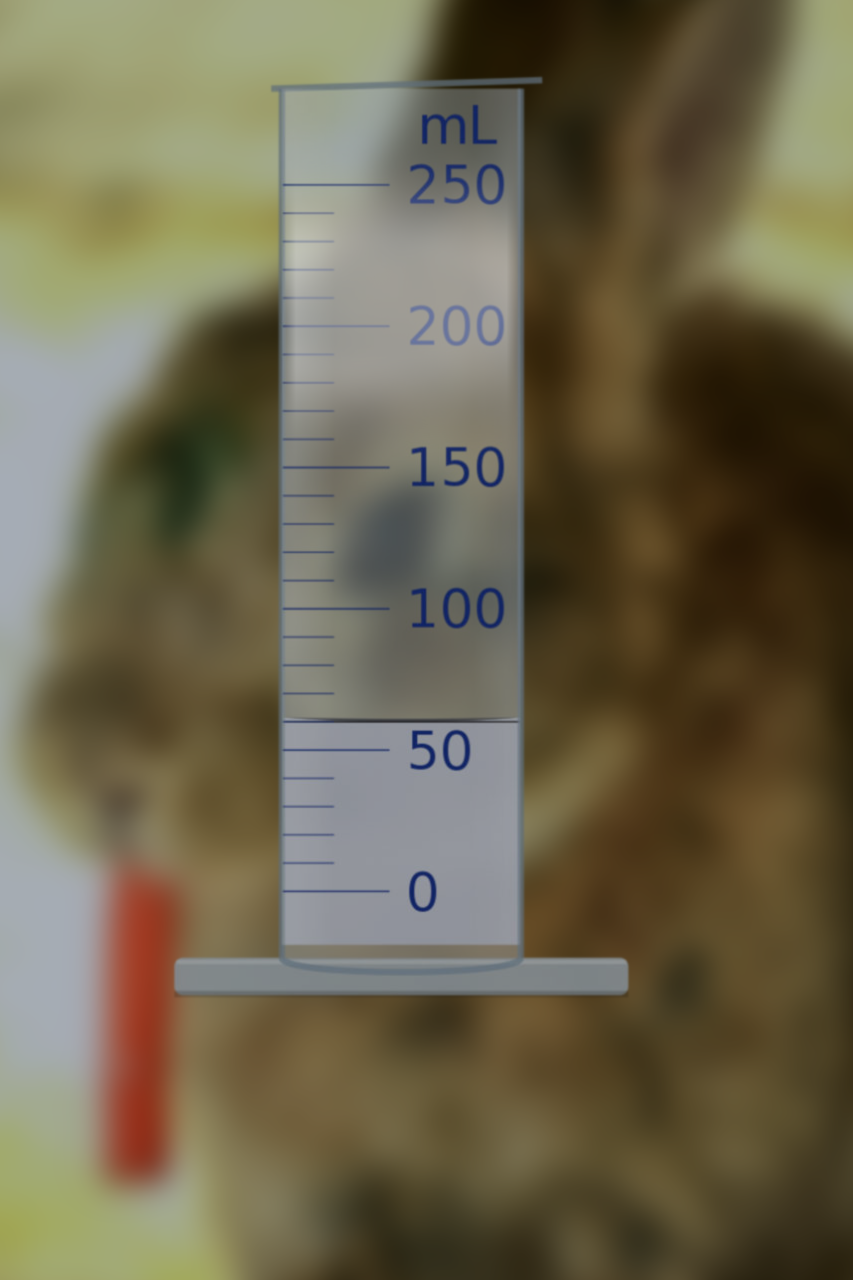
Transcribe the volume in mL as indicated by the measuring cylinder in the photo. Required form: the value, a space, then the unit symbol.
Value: 60 mL
